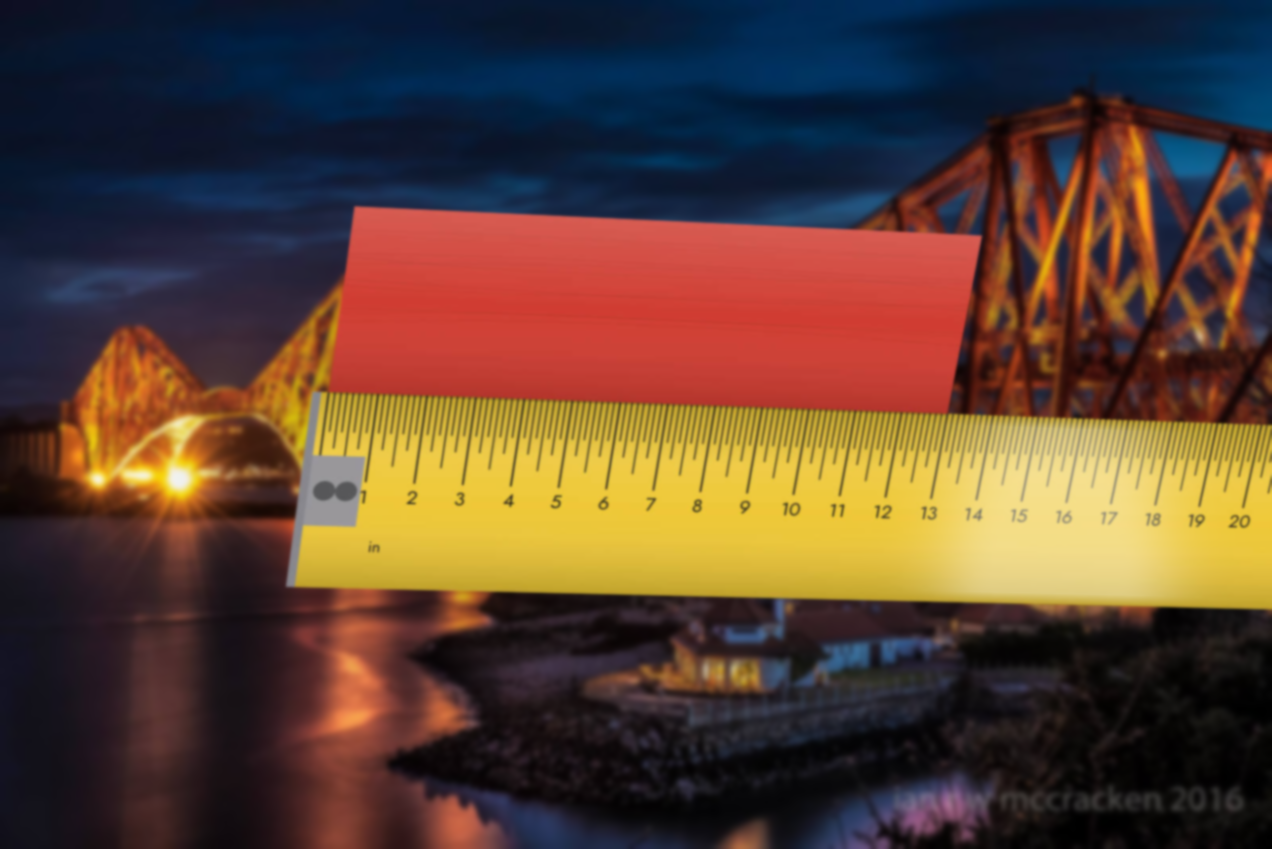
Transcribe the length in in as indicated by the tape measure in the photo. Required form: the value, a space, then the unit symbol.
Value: 13 in
